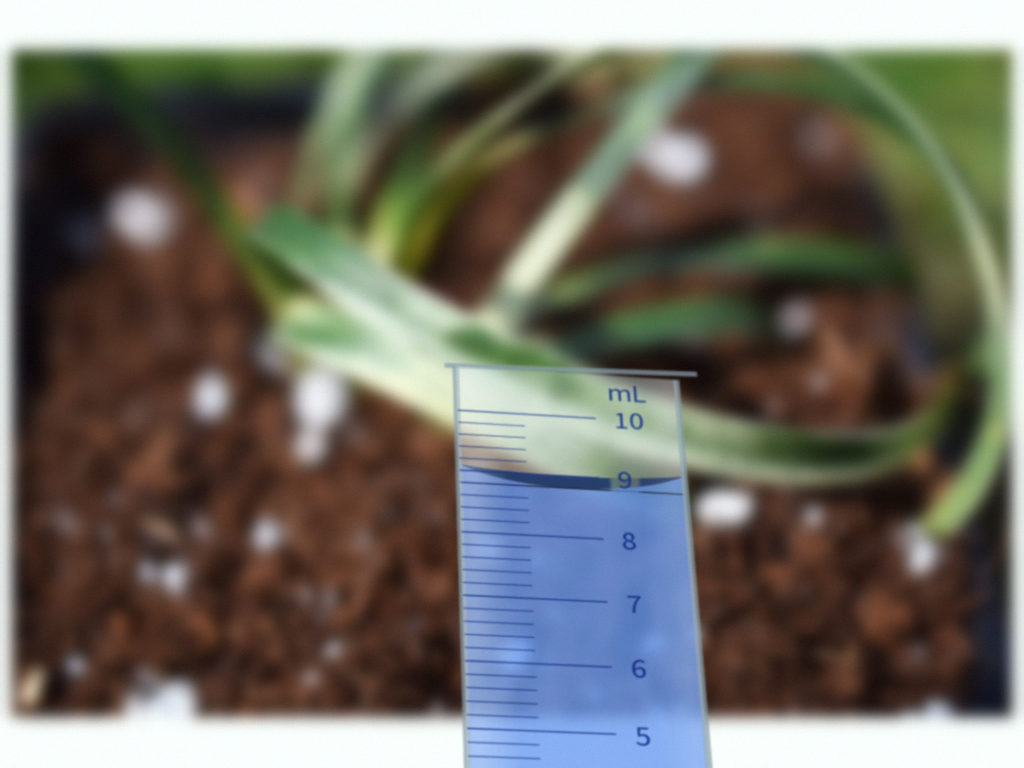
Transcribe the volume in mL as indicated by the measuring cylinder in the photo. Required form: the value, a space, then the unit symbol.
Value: 8.8 mL
